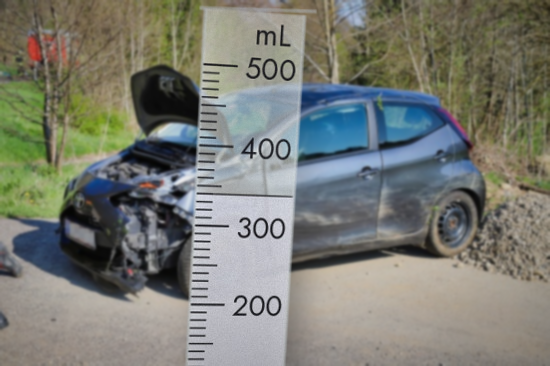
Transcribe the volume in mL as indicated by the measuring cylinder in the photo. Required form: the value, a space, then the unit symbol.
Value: 340 mL
